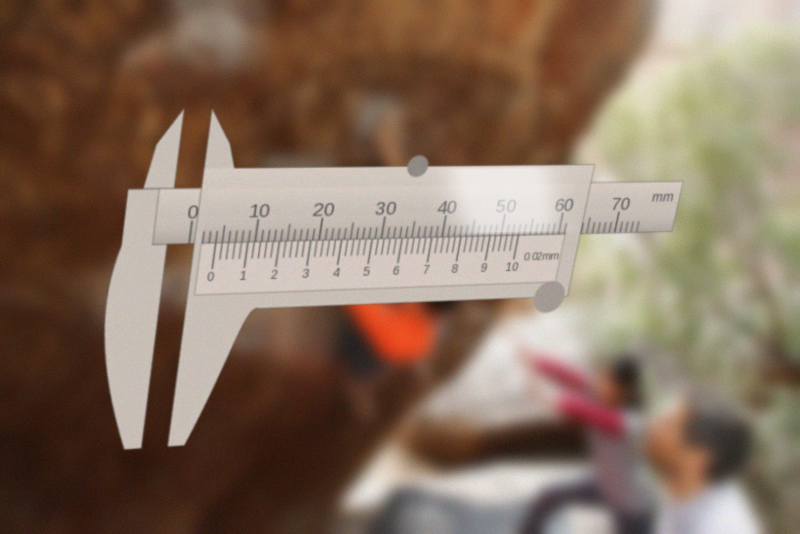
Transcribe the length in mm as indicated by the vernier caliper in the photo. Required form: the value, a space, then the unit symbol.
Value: 4.0 mm
